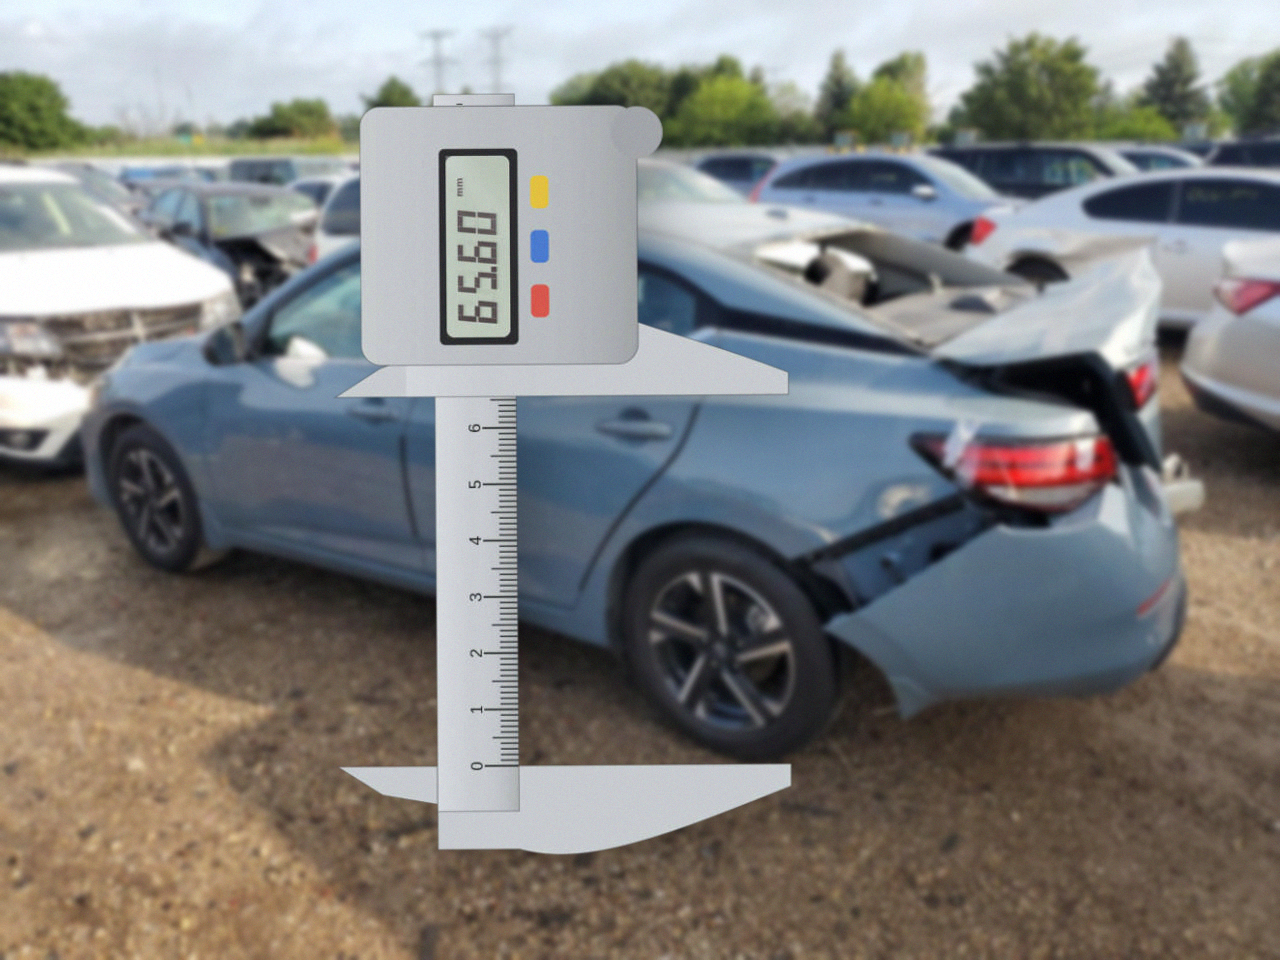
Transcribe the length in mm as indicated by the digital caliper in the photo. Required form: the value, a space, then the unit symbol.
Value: 65.60 mm
